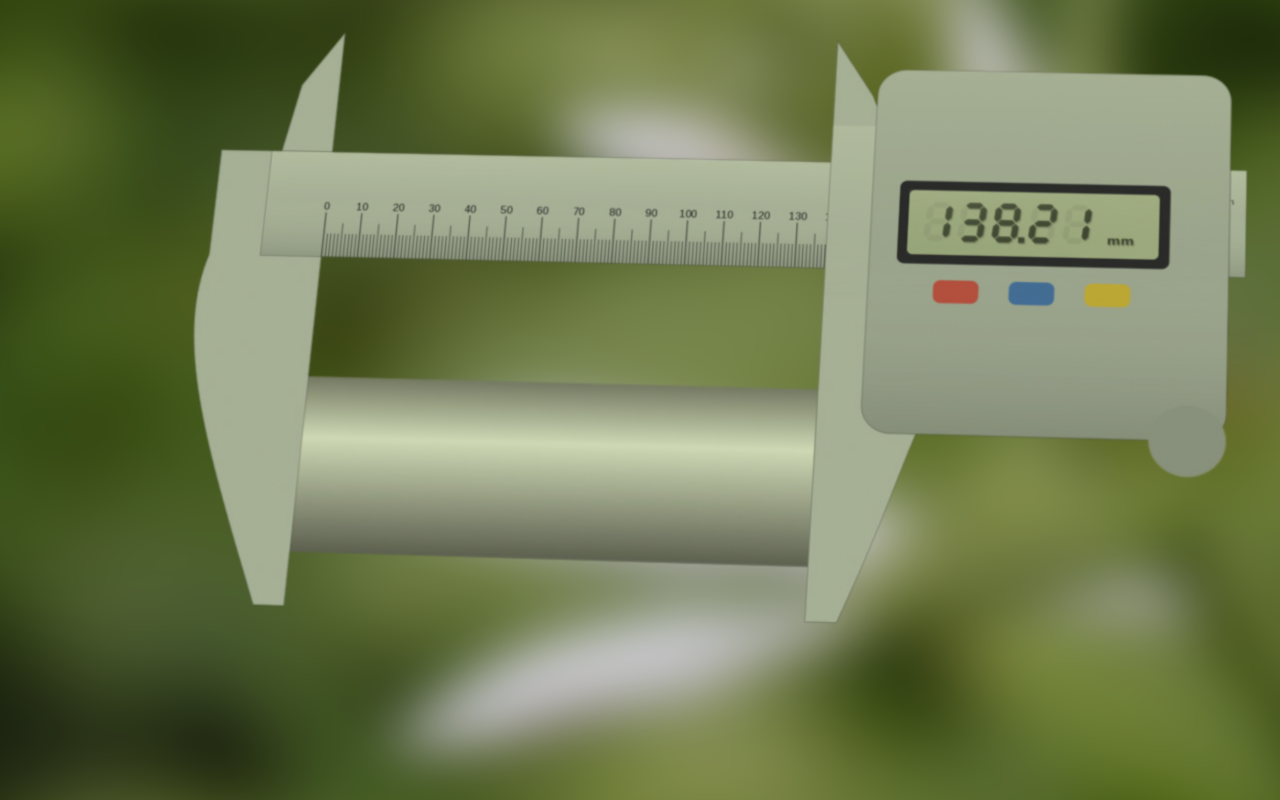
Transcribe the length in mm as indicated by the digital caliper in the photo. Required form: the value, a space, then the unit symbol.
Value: 138.21 mm
